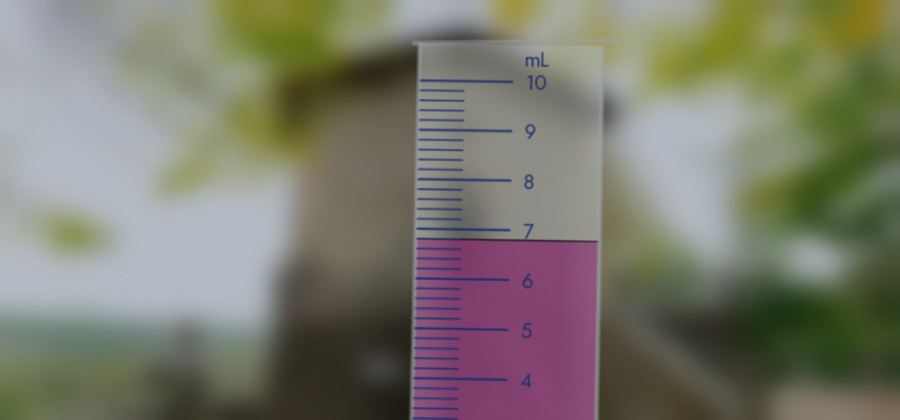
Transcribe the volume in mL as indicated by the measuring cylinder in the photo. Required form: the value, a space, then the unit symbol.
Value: 6.8 mL
